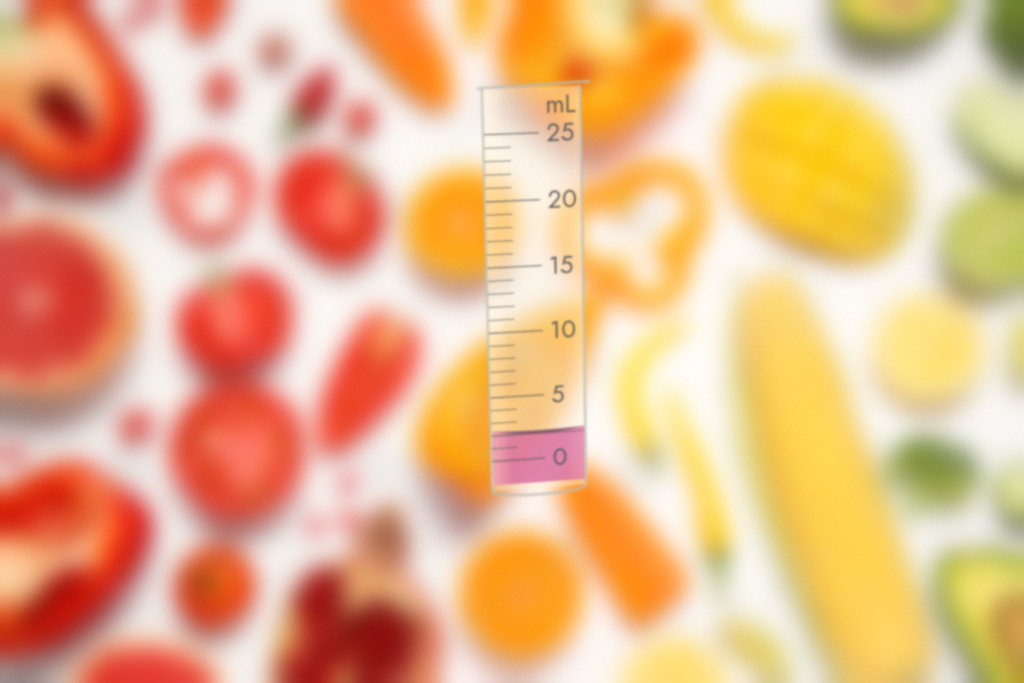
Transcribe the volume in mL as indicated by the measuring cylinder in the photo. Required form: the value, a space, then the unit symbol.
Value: 2 mL
